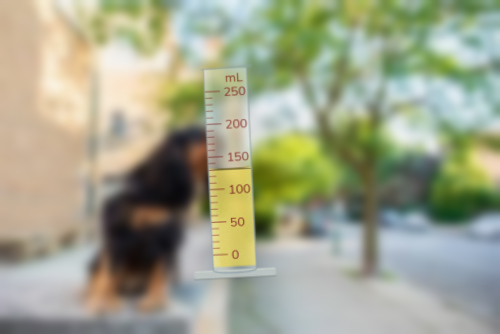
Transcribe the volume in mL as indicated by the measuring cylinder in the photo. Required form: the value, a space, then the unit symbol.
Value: 130 mL
